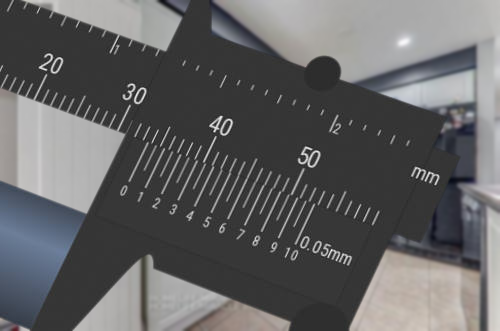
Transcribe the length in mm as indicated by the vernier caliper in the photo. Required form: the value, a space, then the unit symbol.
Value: 33.6 mm
